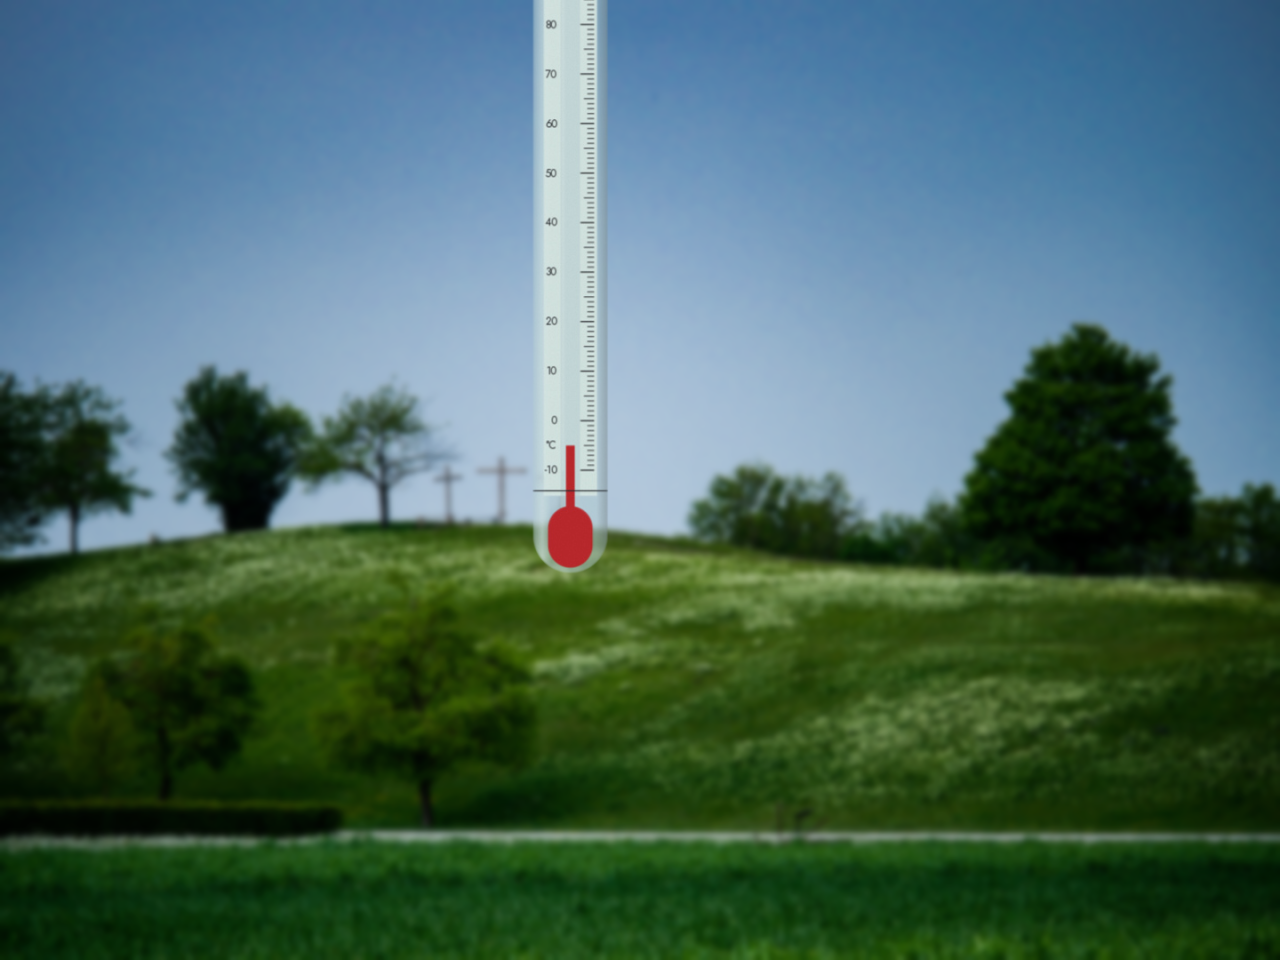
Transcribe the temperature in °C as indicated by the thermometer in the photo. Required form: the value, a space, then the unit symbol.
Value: -5 °C
